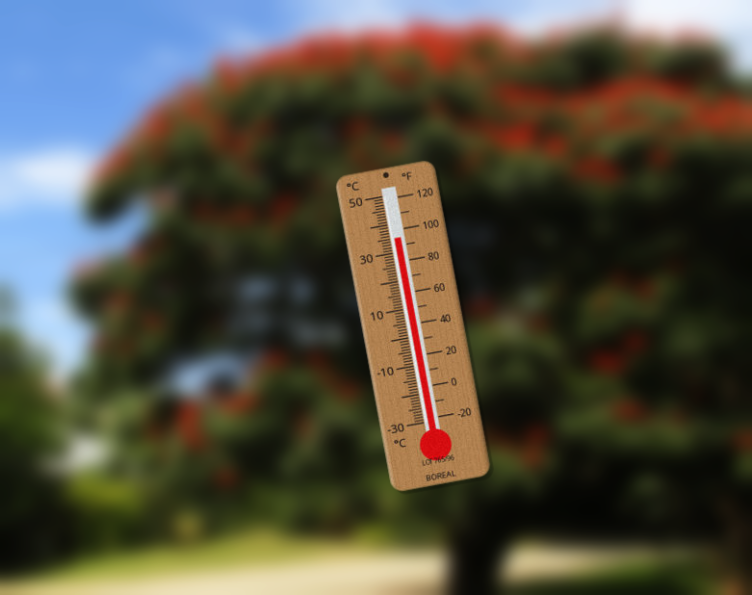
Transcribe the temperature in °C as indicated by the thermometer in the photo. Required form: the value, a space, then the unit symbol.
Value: 35 °C
